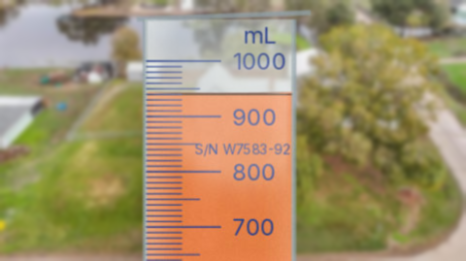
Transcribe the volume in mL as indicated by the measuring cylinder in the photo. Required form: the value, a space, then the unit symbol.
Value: 940 mL
